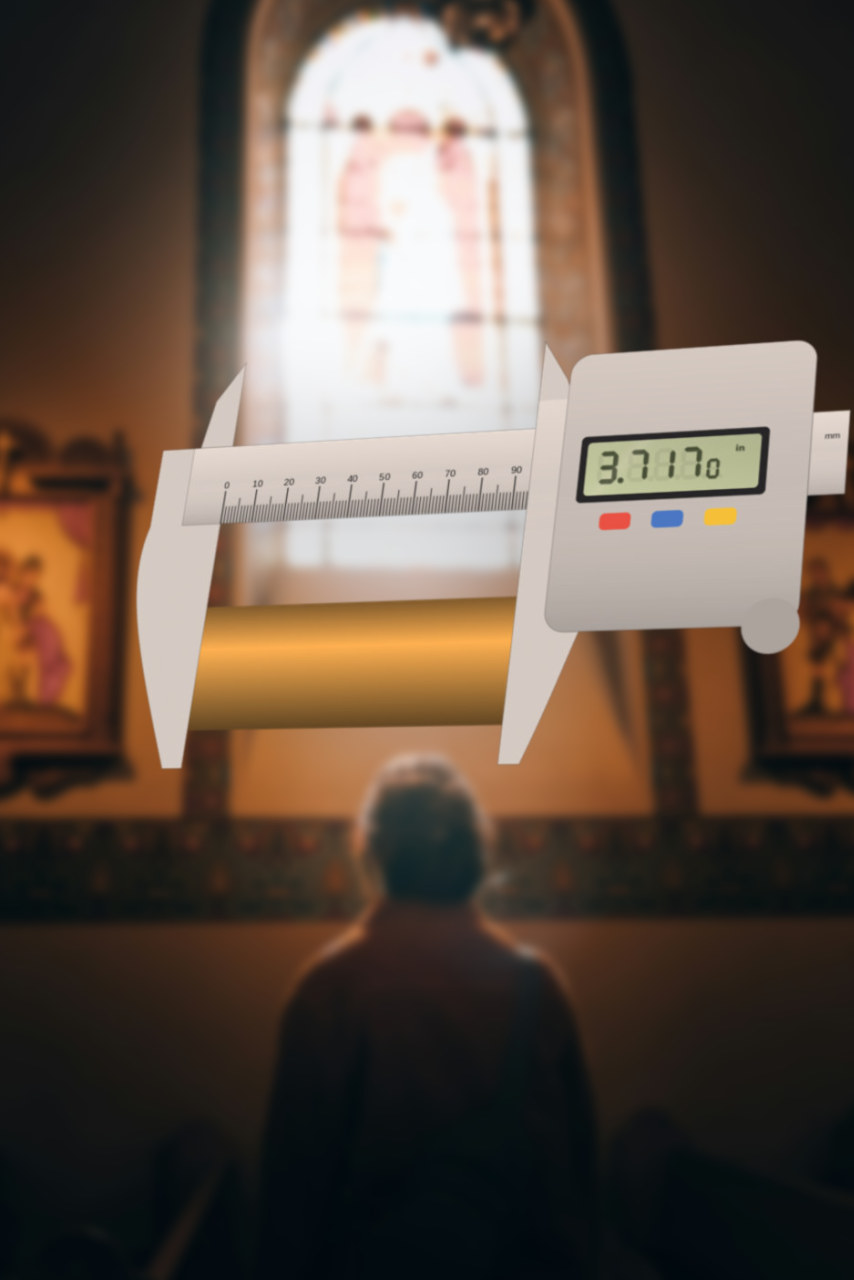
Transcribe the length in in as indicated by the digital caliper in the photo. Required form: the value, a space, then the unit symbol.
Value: 3.7170 in
